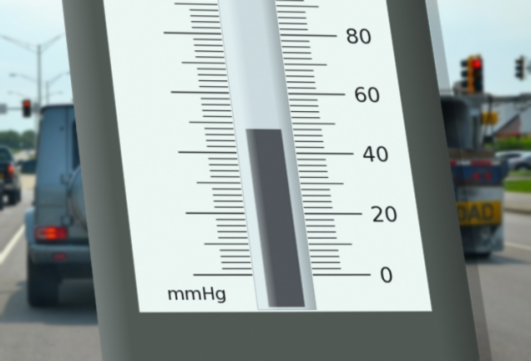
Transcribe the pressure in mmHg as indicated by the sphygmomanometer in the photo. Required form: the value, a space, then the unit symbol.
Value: 48 mmHg
